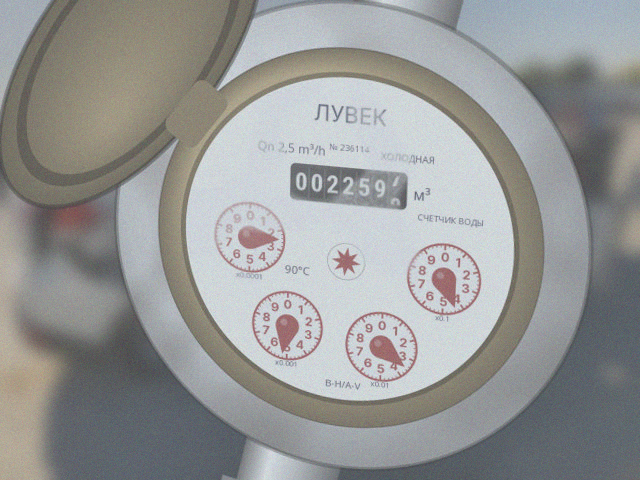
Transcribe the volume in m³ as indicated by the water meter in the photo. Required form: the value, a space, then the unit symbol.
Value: 22597.4352 m³
